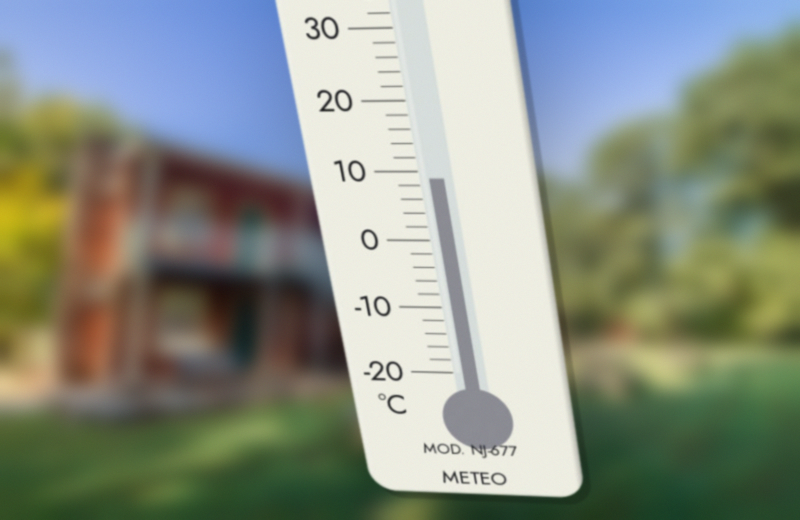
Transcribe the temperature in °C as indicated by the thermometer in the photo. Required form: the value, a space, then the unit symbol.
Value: 9 °C
